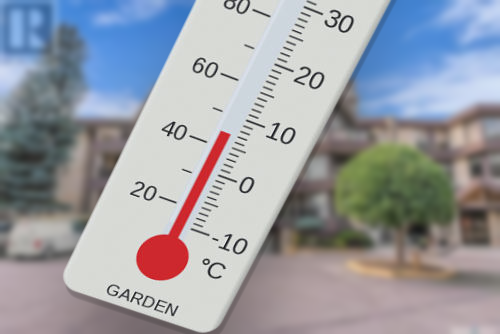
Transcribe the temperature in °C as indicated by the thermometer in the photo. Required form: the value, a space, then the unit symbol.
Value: 7 °C
